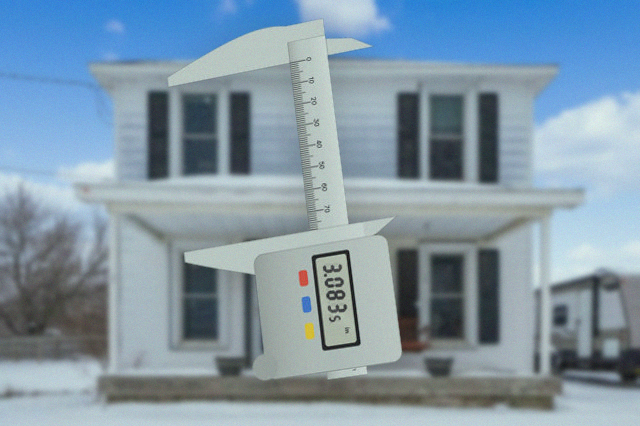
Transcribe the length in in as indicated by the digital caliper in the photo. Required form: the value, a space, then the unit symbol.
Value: 3.0835 in
